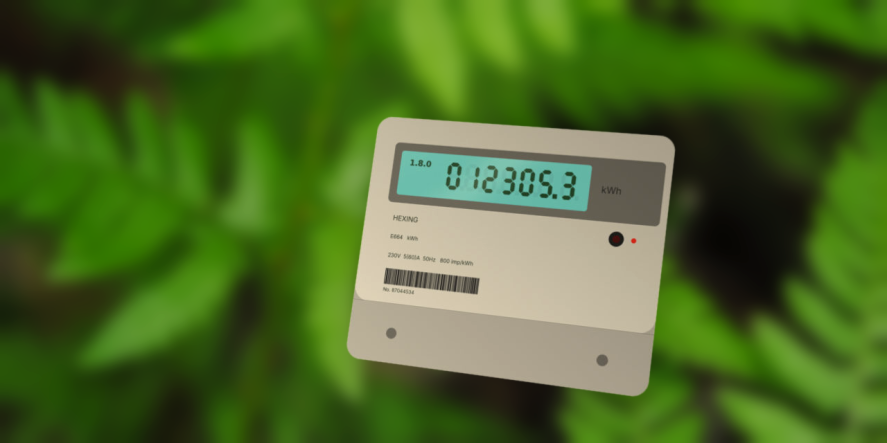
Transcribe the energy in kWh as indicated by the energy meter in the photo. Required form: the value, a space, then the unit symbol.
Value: 12305.3 kWh
